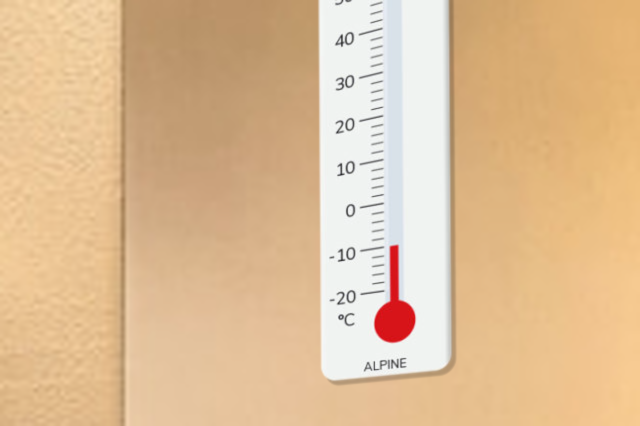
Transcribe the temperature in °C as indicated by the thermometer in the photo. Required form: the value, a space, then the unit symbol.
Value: -10 °C
